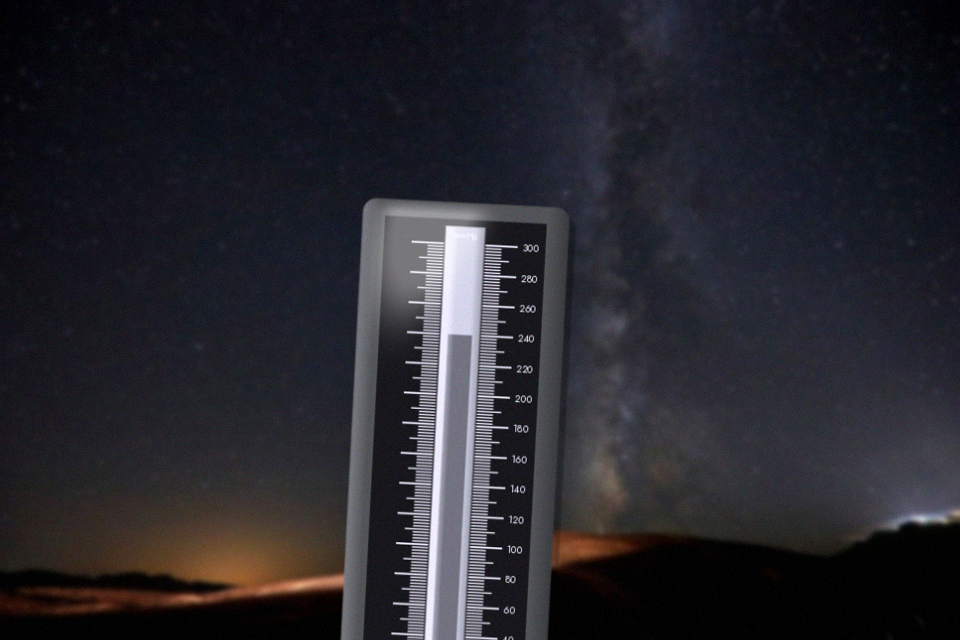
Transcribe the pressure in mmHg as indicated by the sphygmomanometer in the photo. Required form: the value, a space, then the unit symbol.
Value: 240 mmHg
